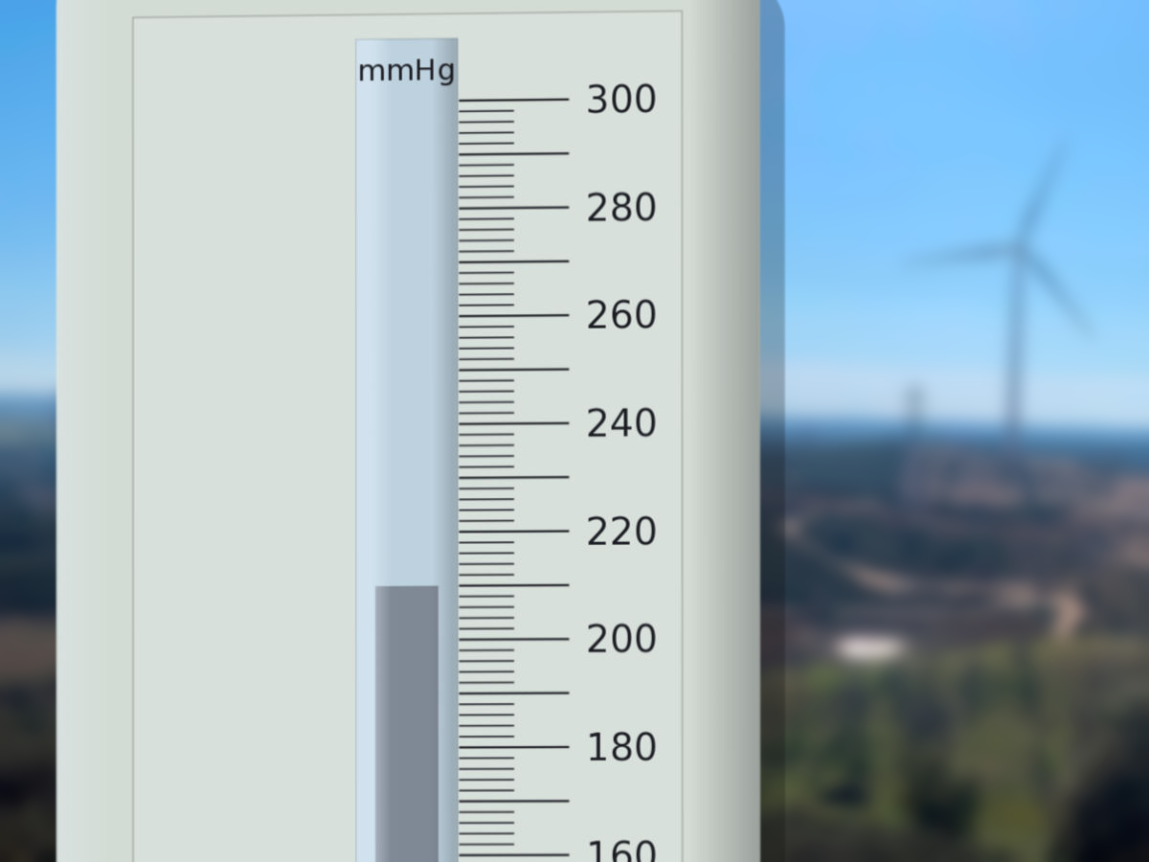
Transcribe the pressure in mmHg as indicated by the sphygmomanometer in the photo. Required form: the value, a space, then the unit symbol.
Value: 210 mmHg
